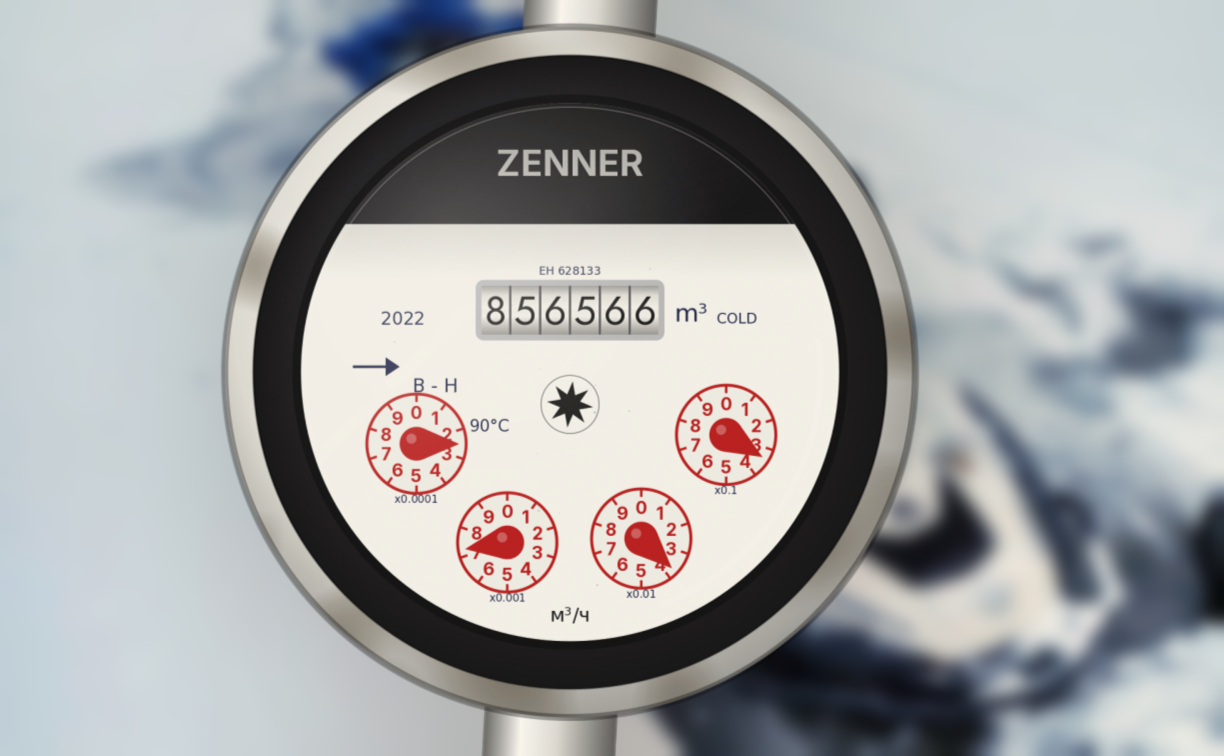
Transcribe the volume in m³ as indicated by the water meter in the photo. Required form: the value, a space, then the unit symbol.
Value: 856566.3372 m³
